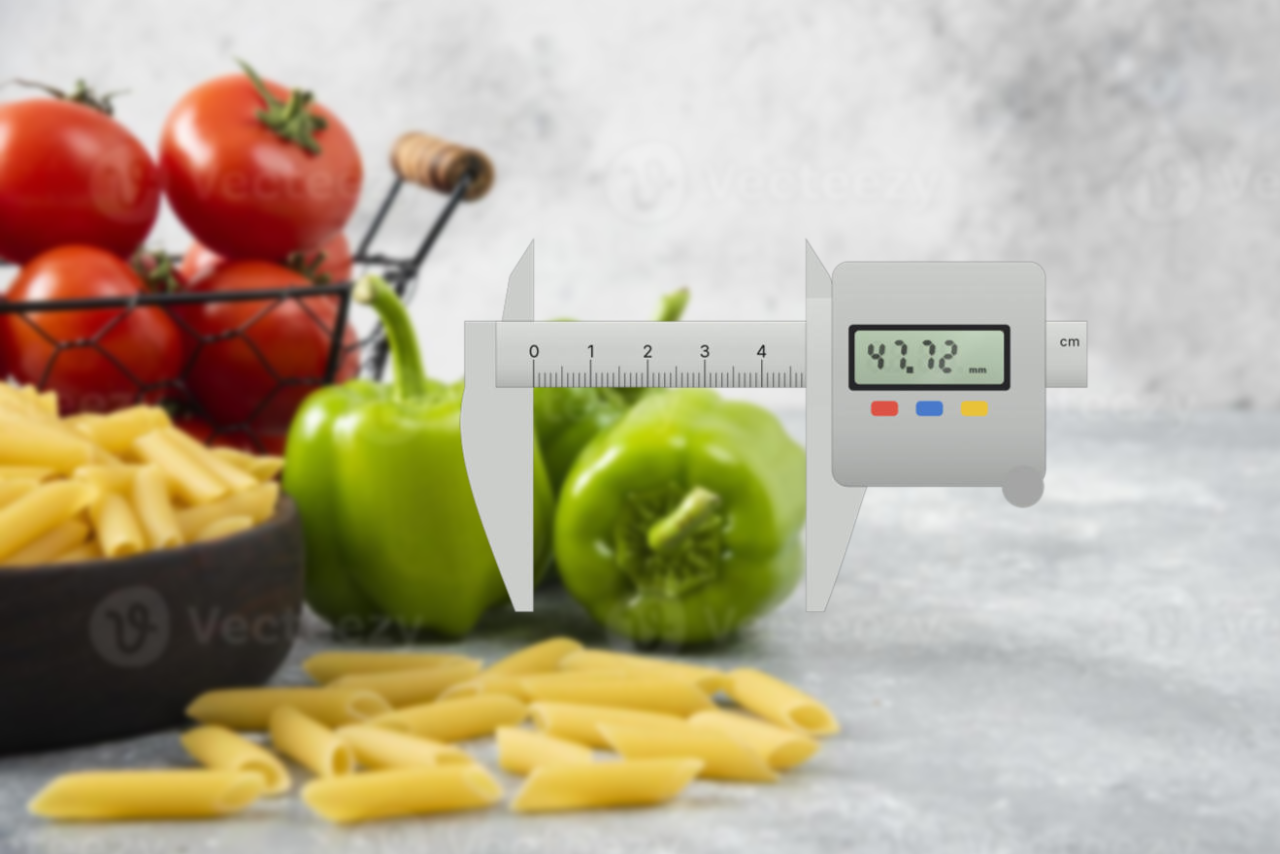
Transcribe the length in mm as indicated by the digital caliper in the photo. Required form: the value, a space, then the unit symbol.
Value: 47.72 mm
